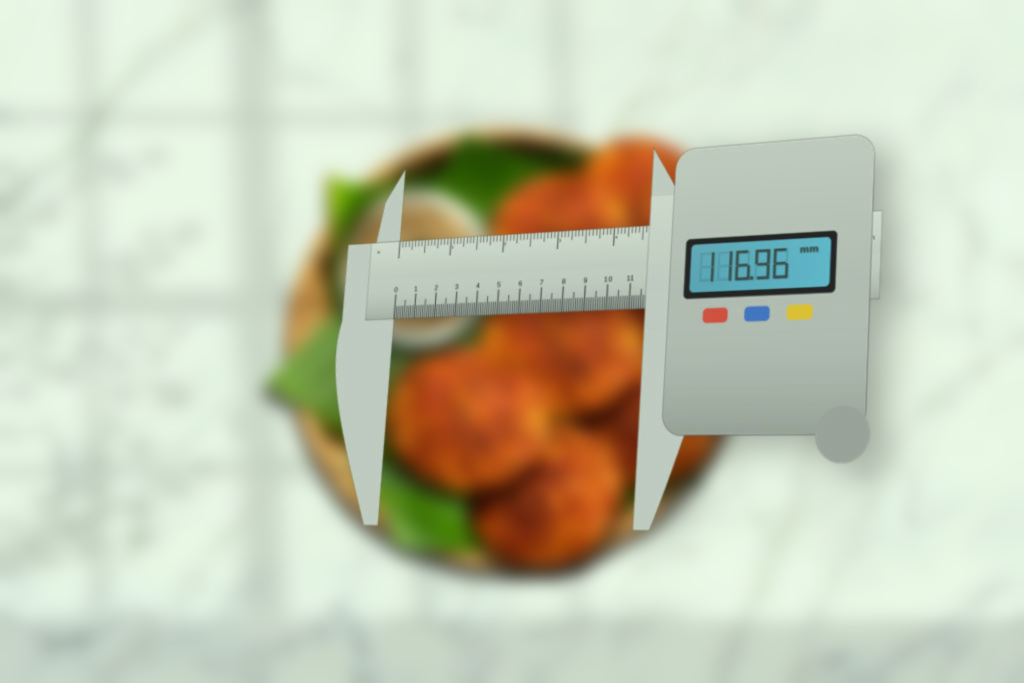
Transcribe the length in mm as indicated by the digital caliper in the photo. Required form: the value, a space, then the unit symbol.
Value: 116.96 mm
